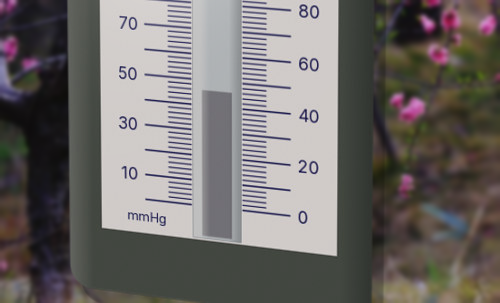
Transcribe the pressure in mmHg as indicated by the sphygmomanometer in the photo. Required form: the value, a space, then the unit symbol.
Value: 46 mmHg
